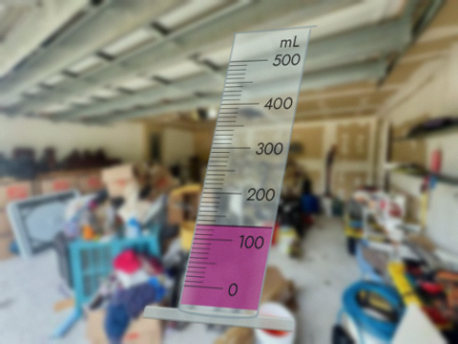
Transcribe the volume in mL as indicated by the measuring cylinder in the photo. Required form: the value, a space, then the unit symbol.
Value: 130 mL
